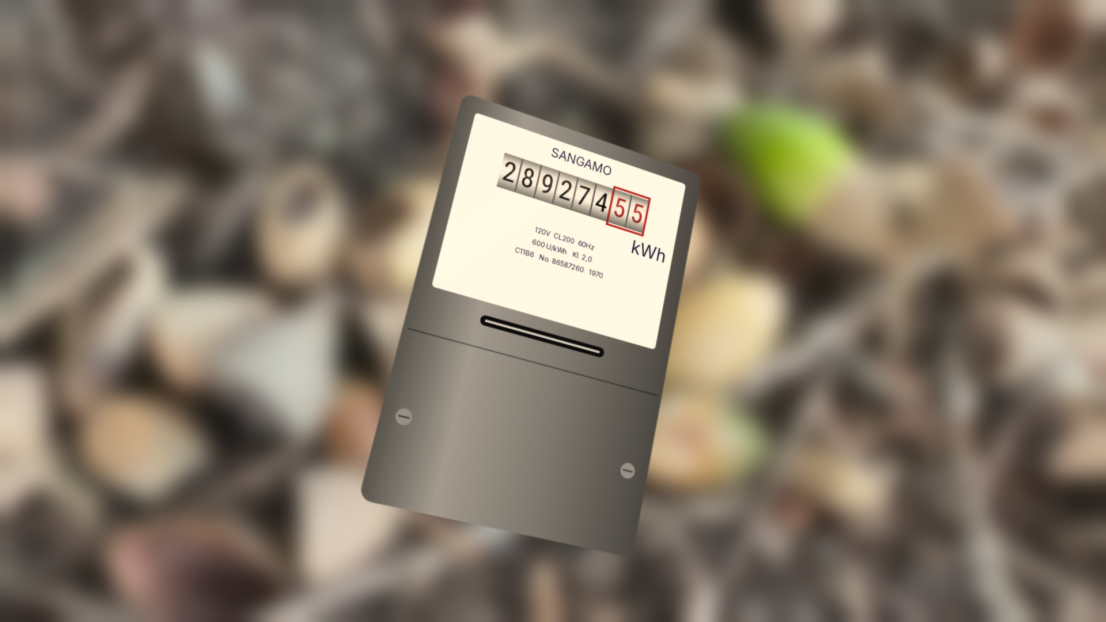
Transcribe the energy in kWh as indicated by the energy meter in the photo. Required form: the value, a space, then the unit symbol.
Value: 289274.55 kWh
